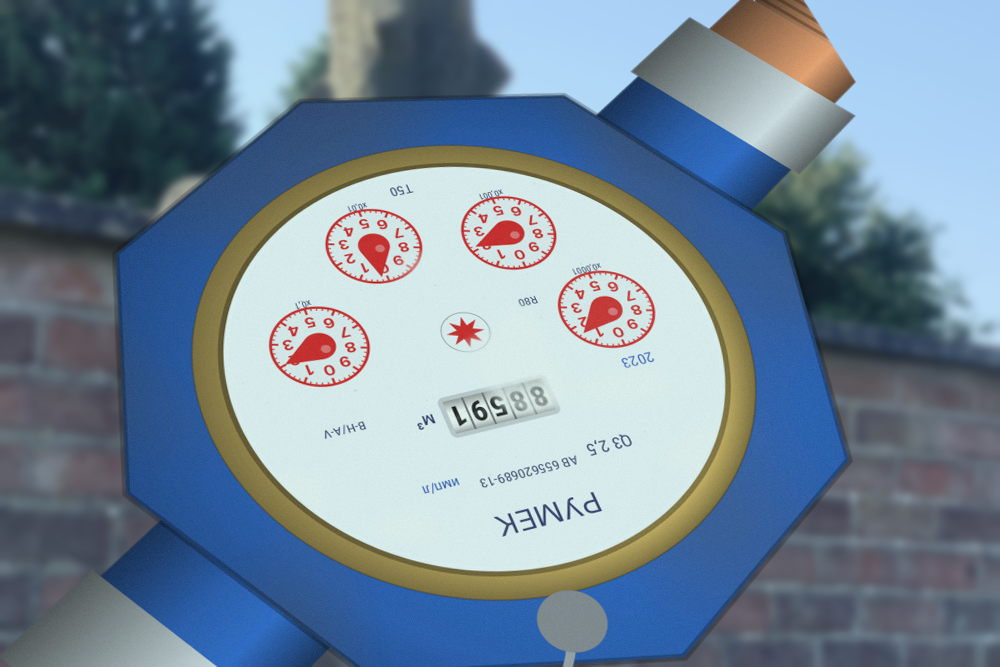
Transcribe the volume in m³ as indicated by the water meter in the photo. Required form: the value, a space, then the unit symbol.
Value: 88591.2021 m³
